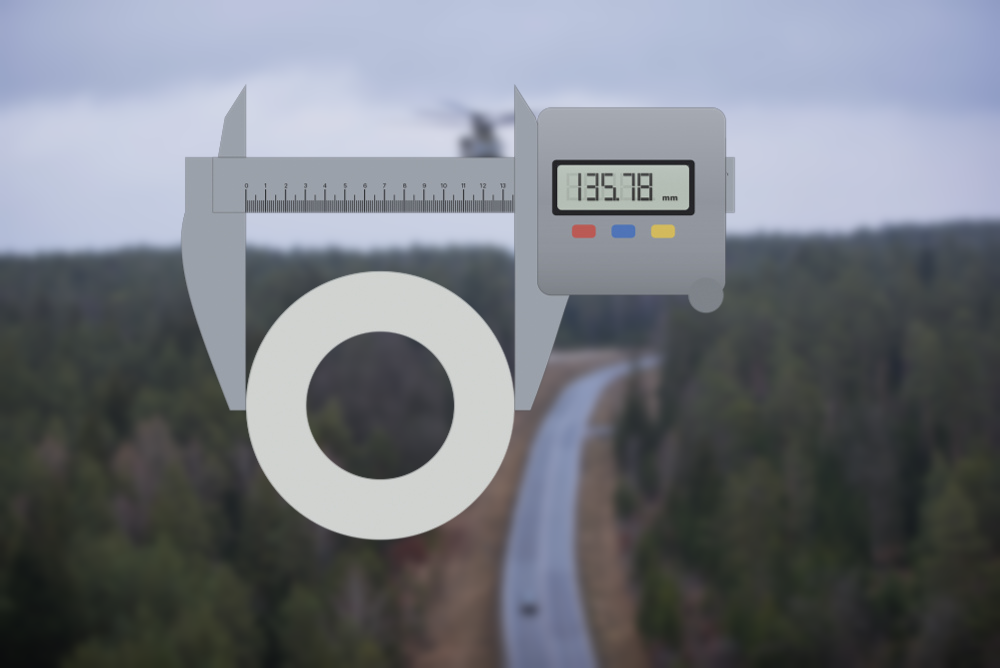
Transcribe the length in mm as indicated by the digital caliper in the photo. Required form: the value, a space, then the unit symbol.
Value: 135.78 mm
